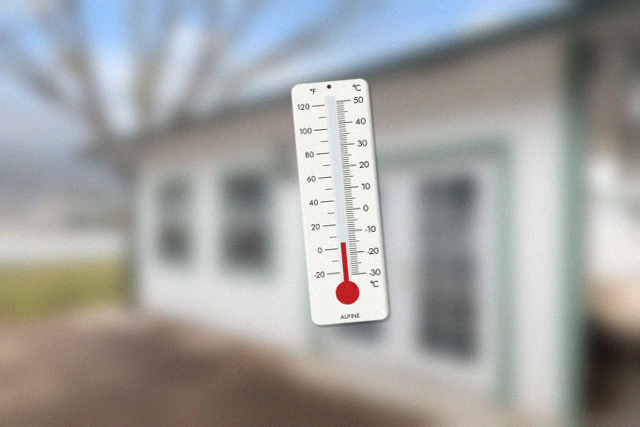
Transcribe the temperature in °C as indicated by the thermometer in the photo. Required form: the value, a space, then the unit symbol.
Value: -15 °C
